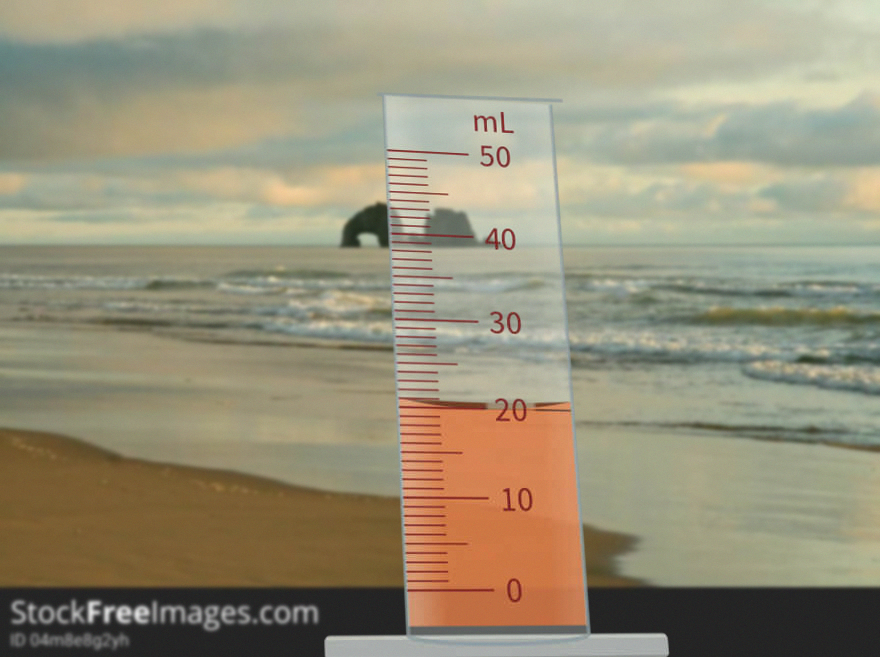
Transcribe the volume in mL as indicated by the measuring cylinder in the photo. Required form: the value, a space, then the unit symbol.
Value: 20 mL
